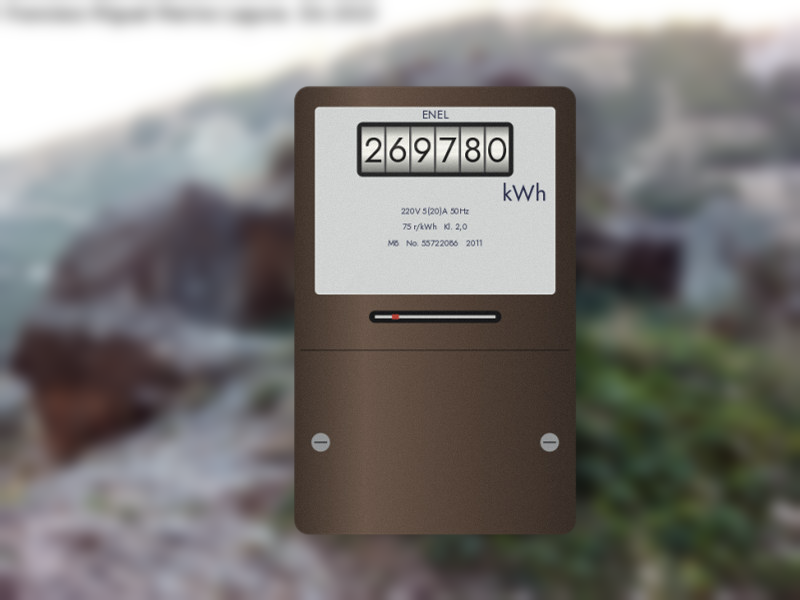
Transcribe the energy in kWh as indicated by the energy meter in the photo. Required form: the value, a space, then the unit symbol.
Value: 269780 kWh
